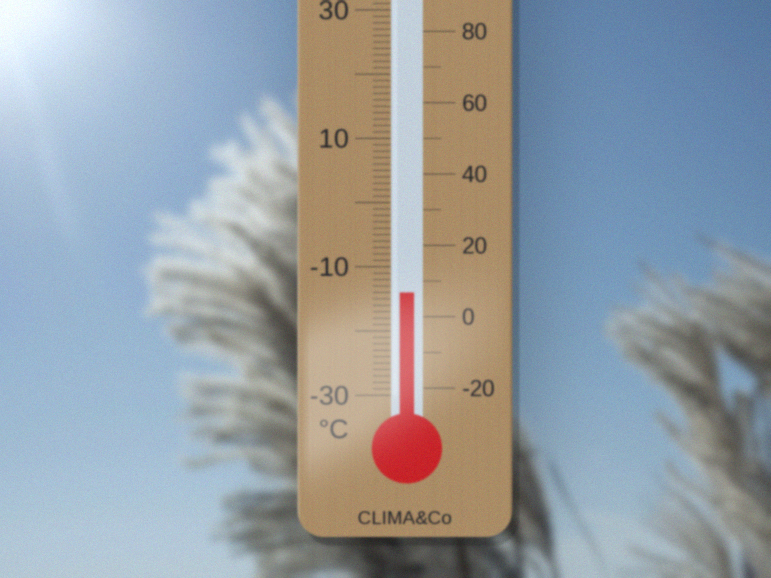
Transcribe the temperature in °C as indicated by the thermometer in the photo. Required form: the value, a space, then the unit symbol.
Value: -14 °C
